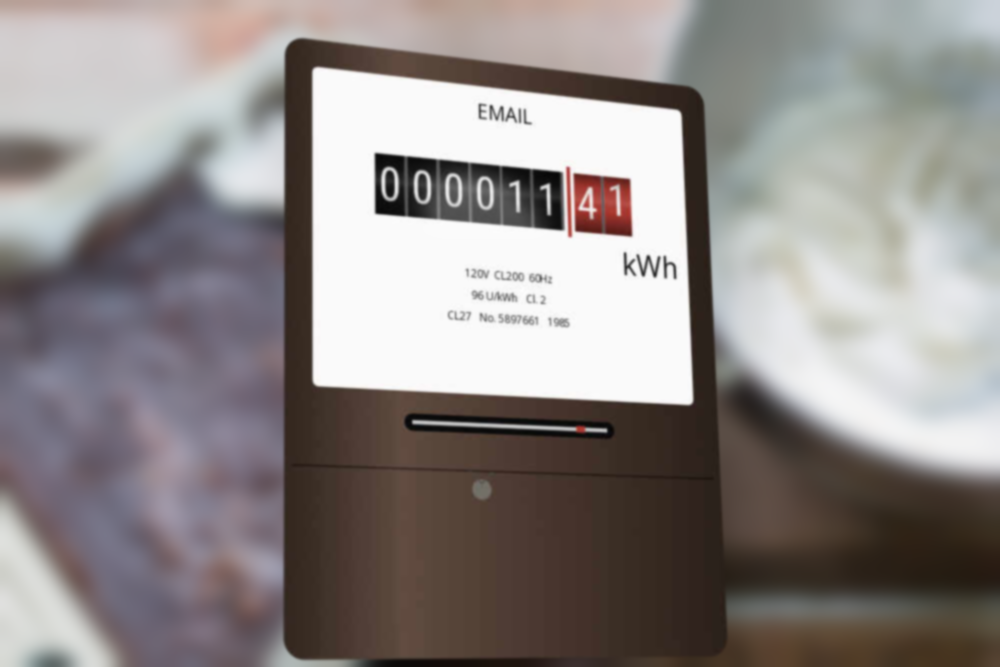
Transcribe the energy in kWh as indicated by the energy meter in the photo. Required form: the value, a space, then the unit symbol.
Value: 11.41 kWh
